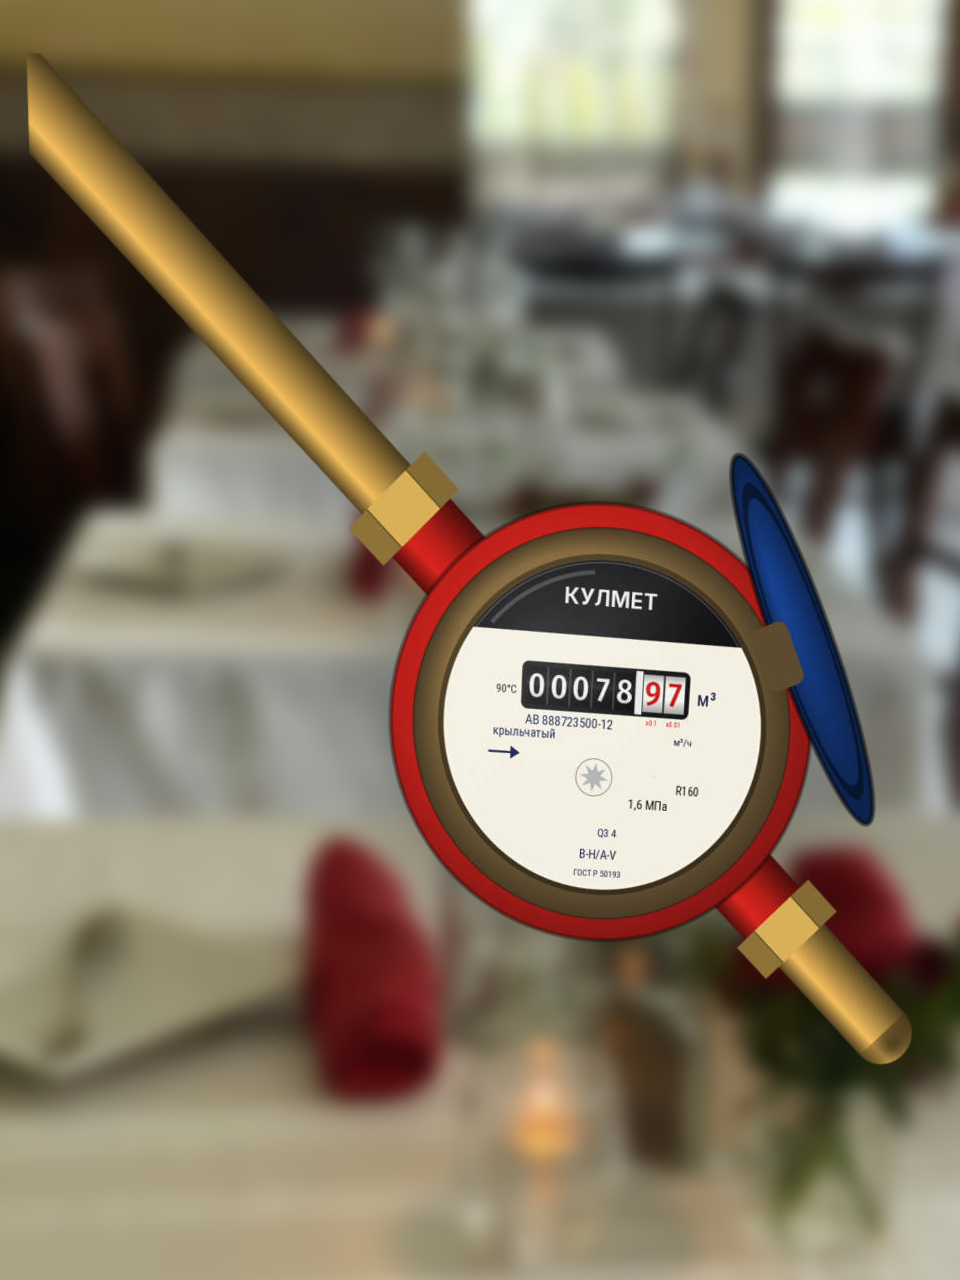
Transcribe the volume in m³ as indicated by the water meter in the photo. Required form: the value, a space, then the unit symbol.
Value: 78.97 m³
